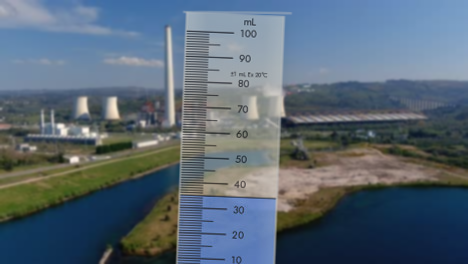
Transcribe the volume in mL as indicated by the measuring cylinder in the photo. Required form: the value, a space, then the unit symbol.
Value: 35 mL
